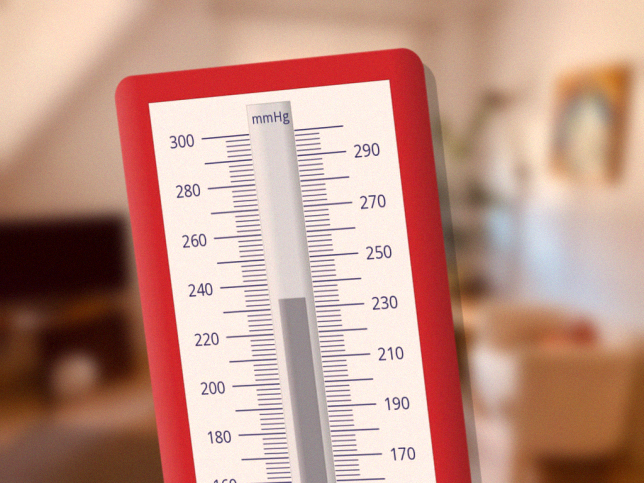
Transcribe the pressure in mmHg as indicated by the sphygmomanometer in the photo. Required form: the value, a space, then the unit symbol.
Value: 234 mmHg
